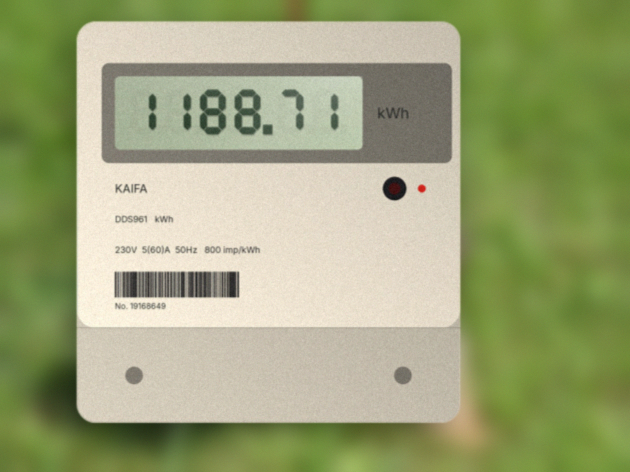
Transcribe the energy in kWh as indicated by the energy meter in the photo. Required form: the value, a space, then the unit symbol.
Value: 1188.71 kWh
